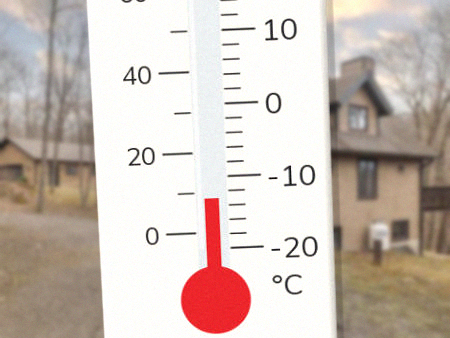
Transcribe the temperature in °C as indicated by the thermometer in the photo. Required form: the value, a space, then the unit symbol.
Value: -13 °C
